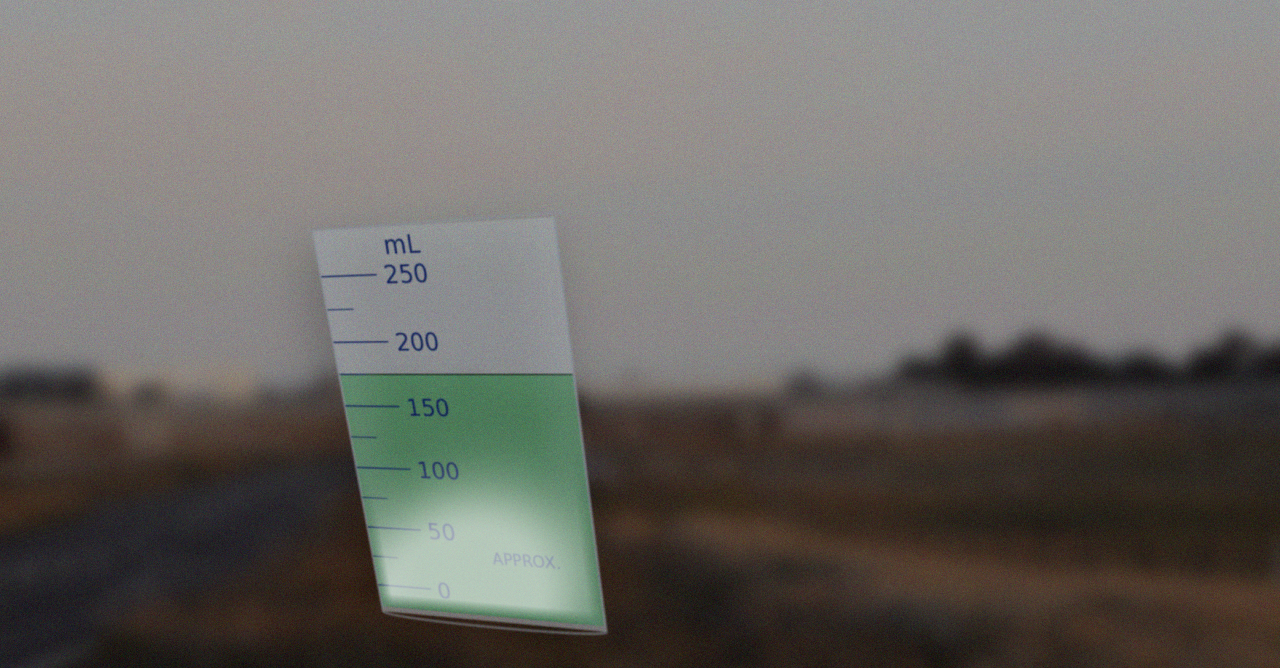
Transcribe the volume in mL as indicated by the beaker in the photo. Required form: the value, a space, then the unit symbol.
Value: 175 mL
